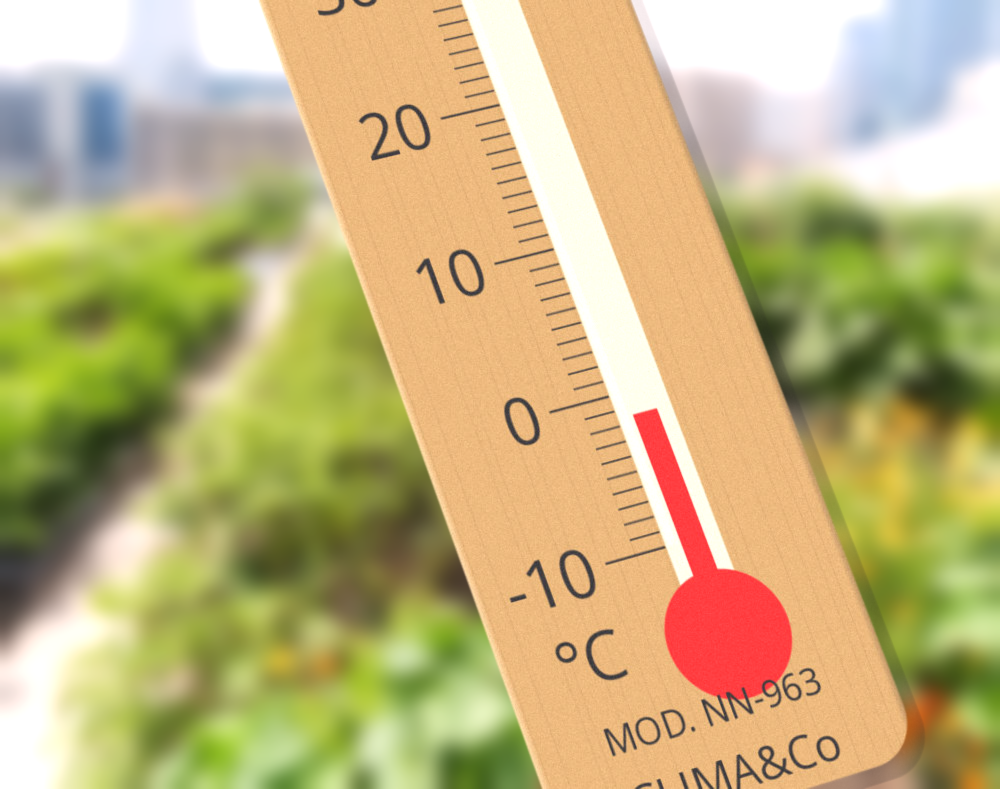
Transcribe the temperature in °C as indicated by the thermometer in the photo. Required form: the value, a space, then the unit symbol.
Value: -1.5 °C
